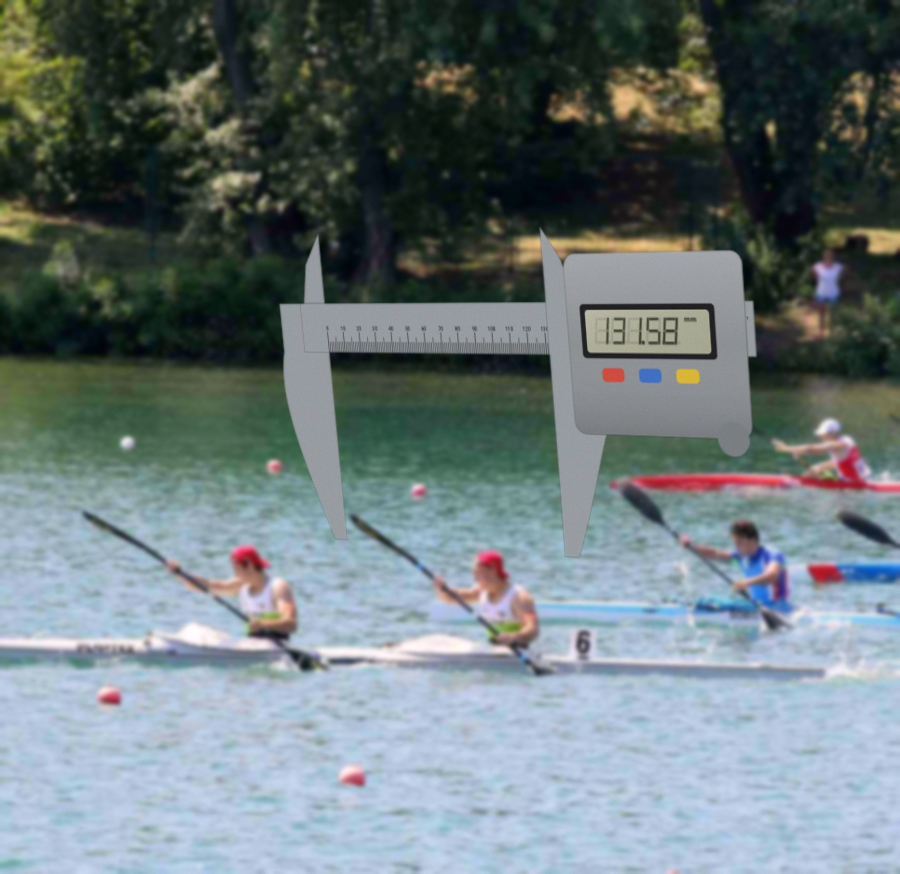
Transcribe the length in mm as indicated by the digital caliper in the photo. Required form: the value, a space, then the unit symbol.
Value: 131.58 mm
